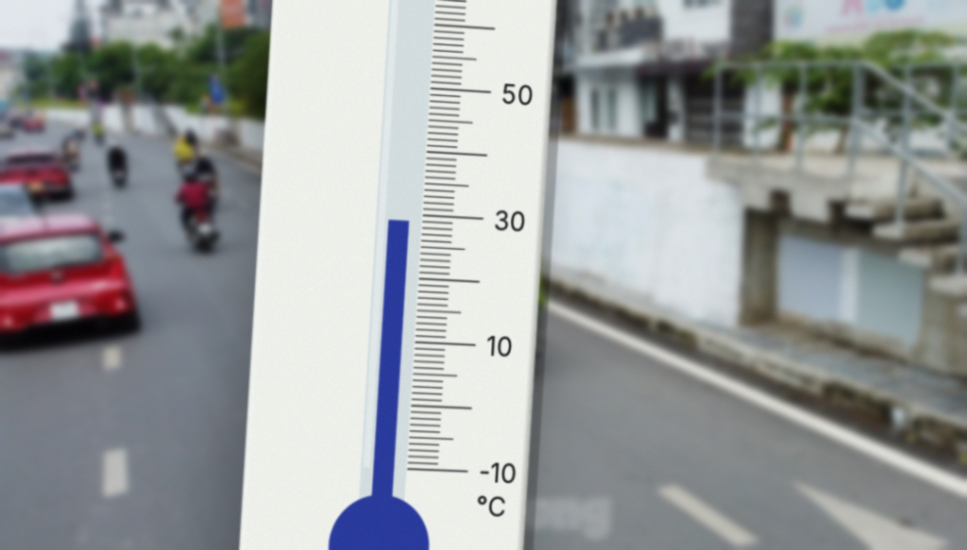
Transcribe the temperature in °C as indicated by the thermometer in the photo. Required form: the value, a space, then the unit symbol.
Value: 29 °C
